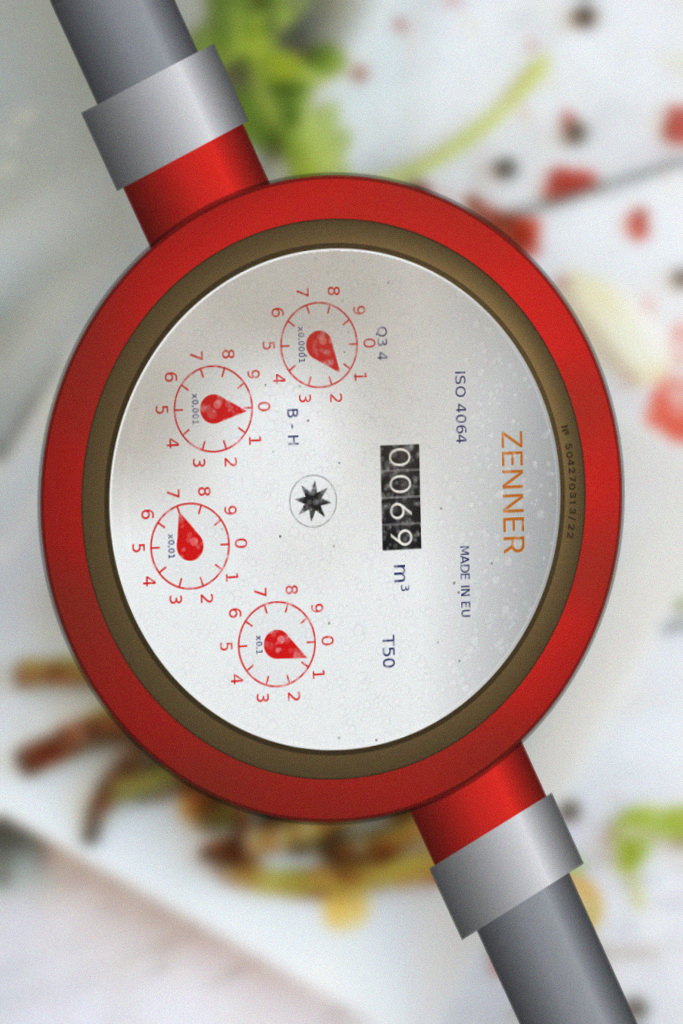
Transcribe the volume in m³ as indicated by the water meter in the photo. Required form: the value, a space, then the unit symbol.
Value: 69.0701 m³
